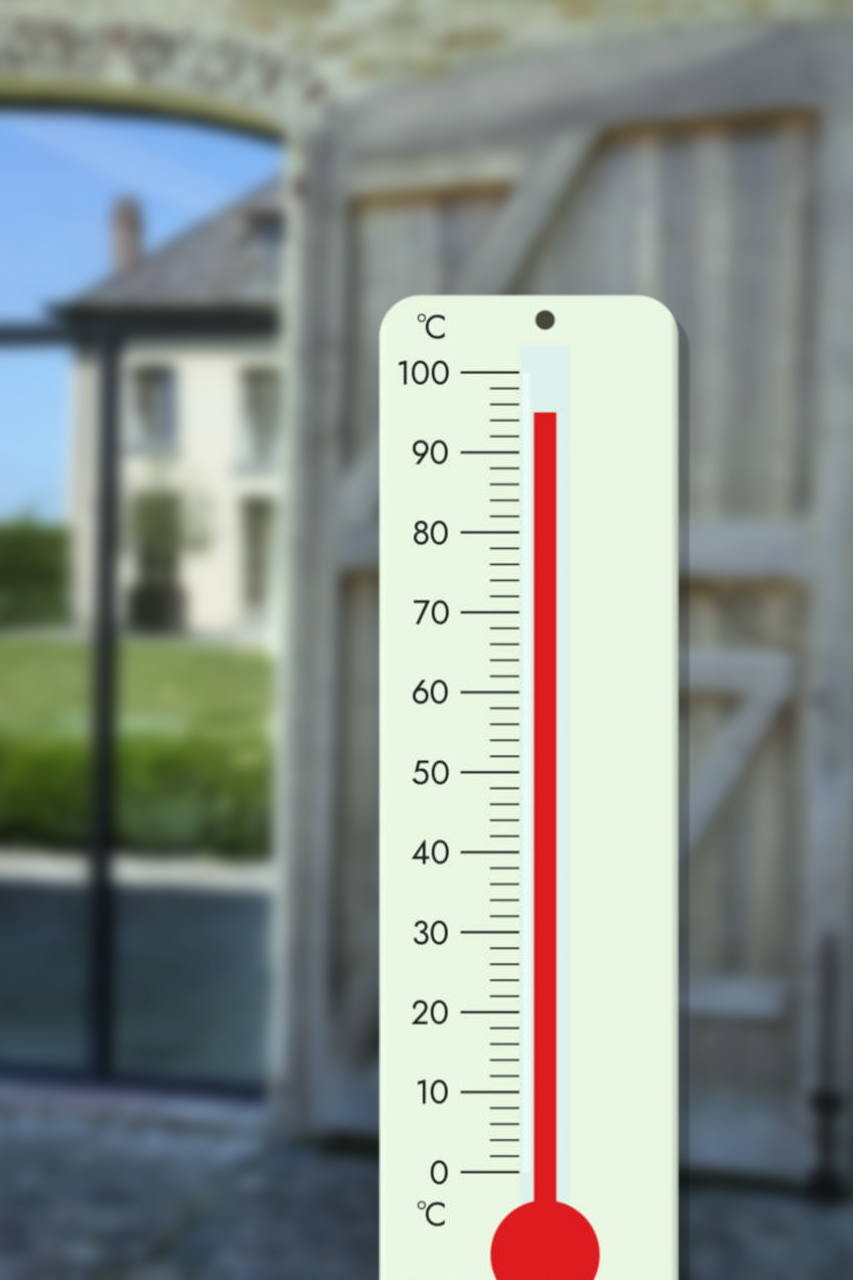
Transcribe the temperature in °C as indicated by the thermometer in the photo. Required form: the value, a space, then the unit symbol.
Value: 95 °C
